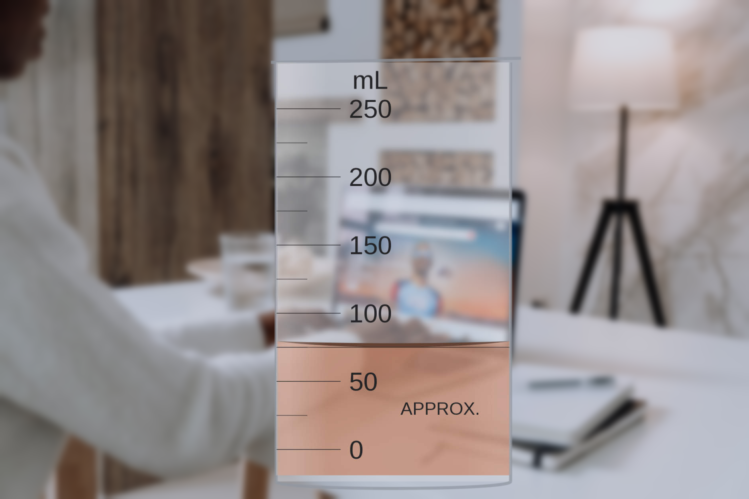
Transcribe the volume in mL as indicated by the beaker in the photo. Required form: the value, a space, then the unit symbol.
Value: 75 mL
